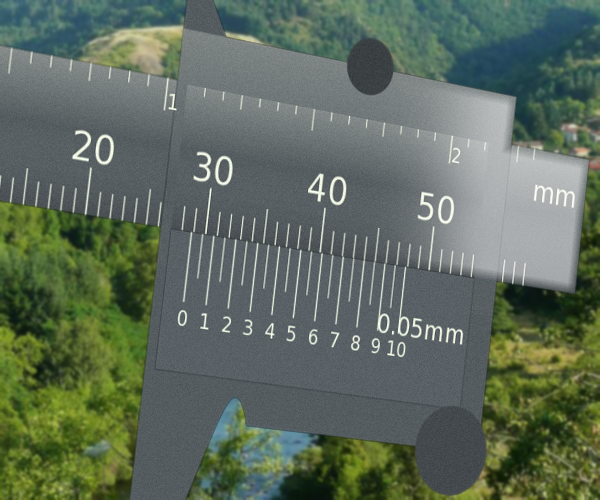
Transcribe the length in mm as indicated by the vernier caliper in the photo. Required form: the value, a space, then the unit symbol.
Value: 28.8 mm
